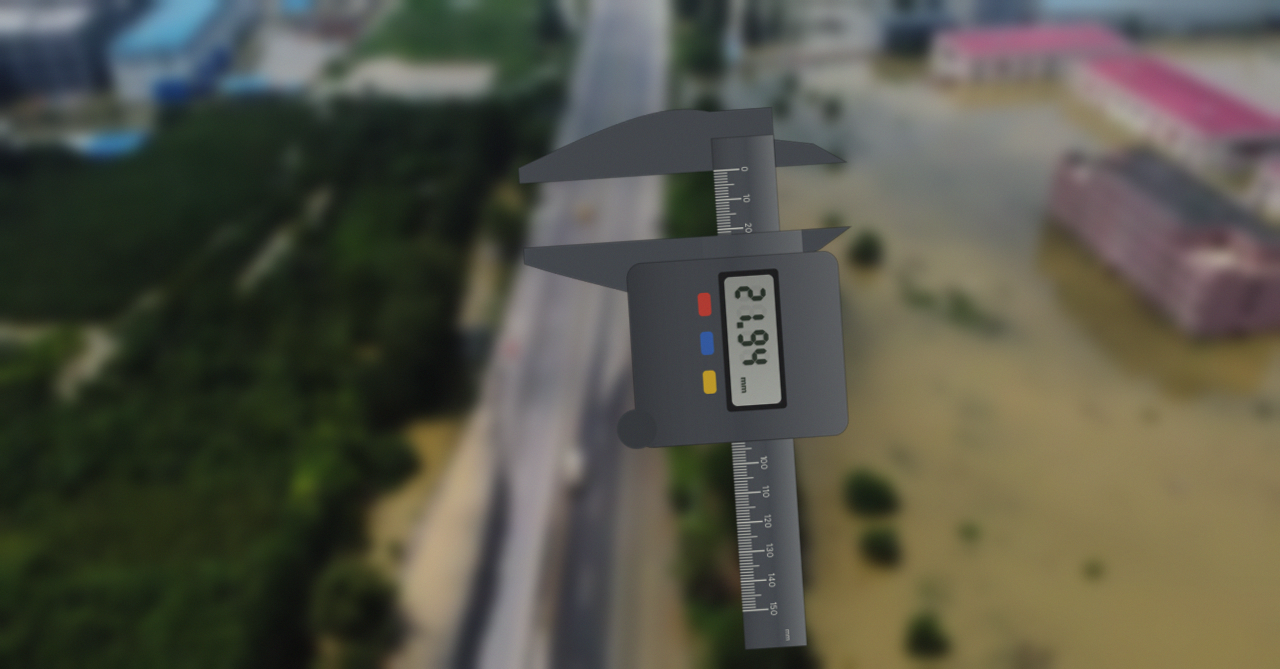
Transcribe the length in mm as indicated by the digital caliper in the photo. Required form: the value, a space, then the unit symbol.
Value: 21.94 mm
